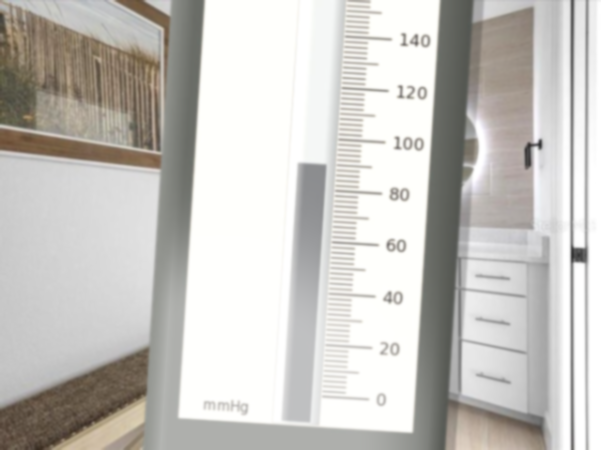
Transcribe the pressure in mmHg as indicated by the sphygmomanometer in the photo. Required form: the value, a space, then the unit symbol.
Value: 90 mmHg
